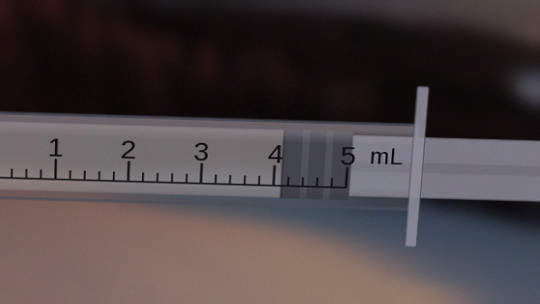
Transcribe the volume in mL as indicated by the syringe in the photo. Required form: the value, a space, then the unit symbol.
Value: 4.1 mL
